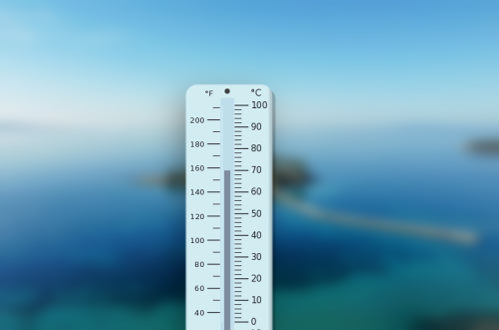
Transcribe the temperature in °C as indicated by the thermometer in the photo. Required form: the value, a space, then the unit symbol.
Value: 70 °C
